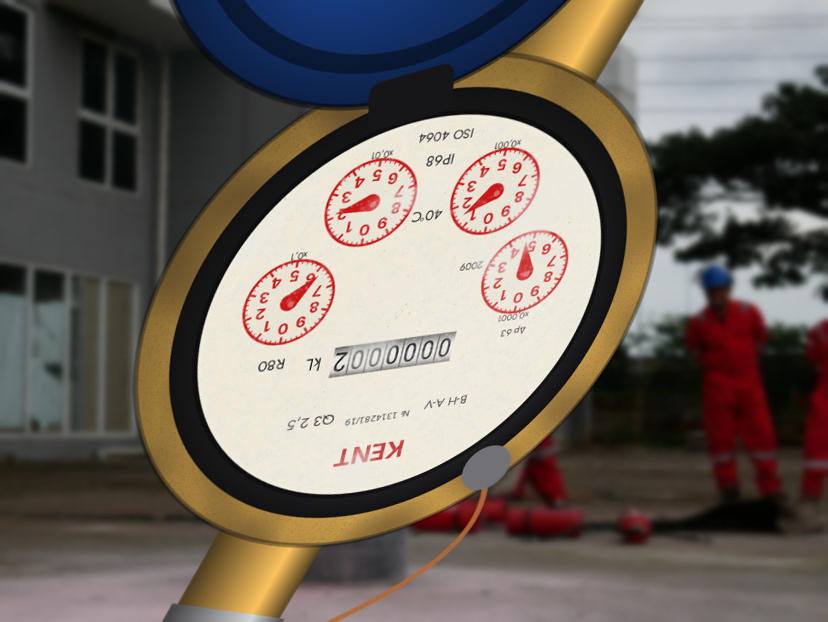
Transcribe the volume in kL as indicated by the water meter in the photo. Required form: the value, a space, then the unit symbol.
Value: 2.6214 kL
